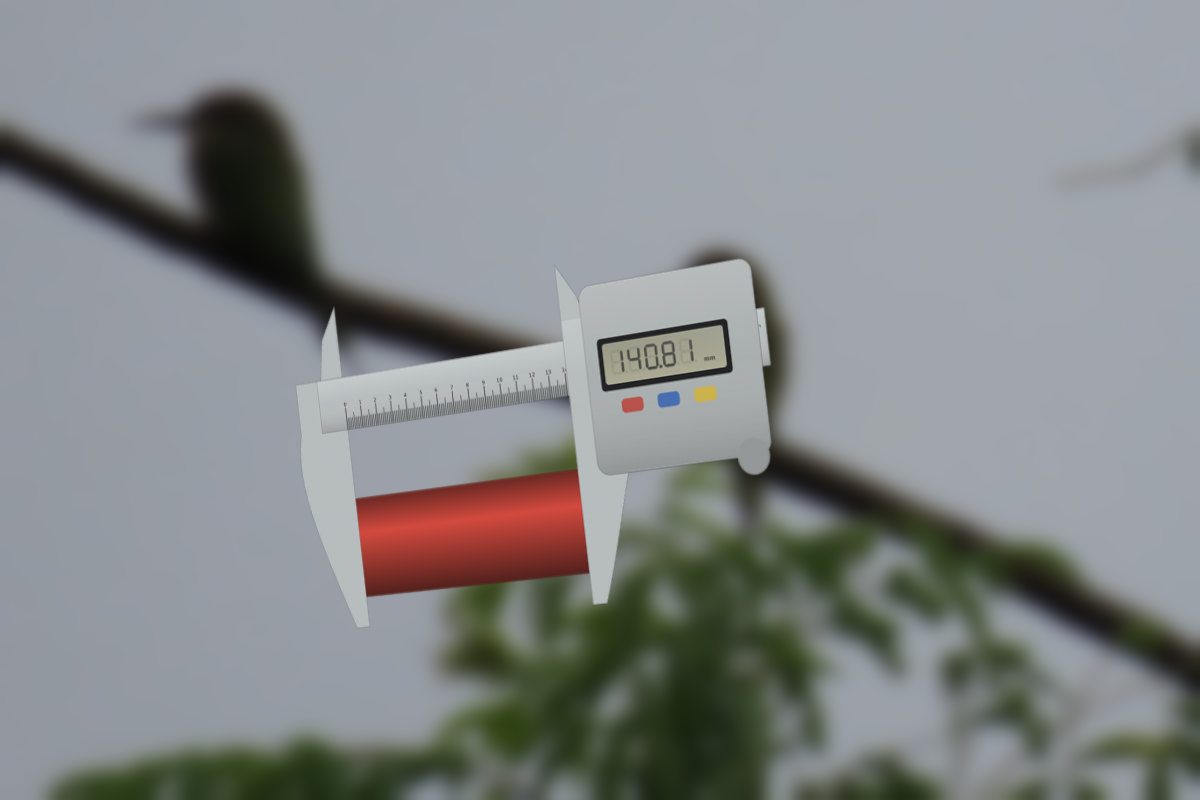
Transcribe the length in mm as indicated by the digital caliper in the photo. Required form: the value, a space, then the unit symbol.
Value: 140.81 mm
